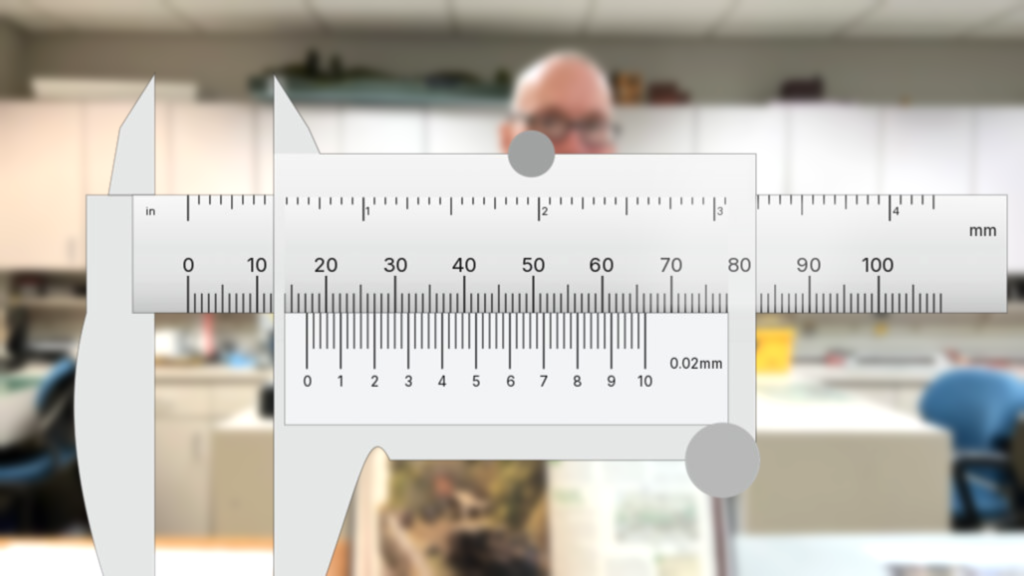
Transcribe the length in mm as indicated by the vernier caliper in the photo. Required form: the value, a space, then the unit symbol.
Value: 17.2 mm
